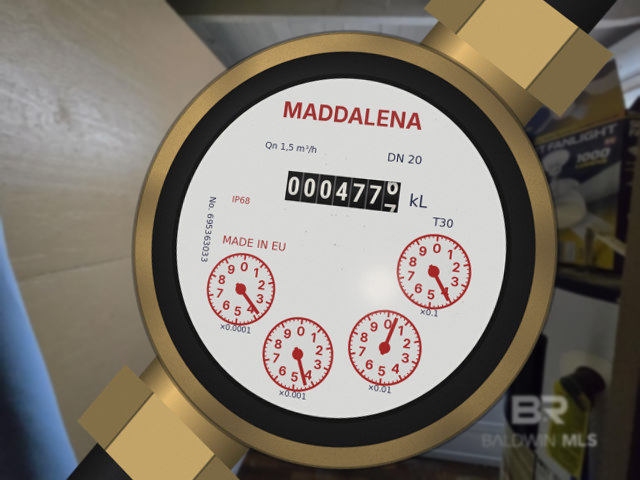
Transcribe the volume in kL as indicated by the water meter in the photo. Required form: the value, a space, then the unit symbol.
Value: 4776.4043 kL
